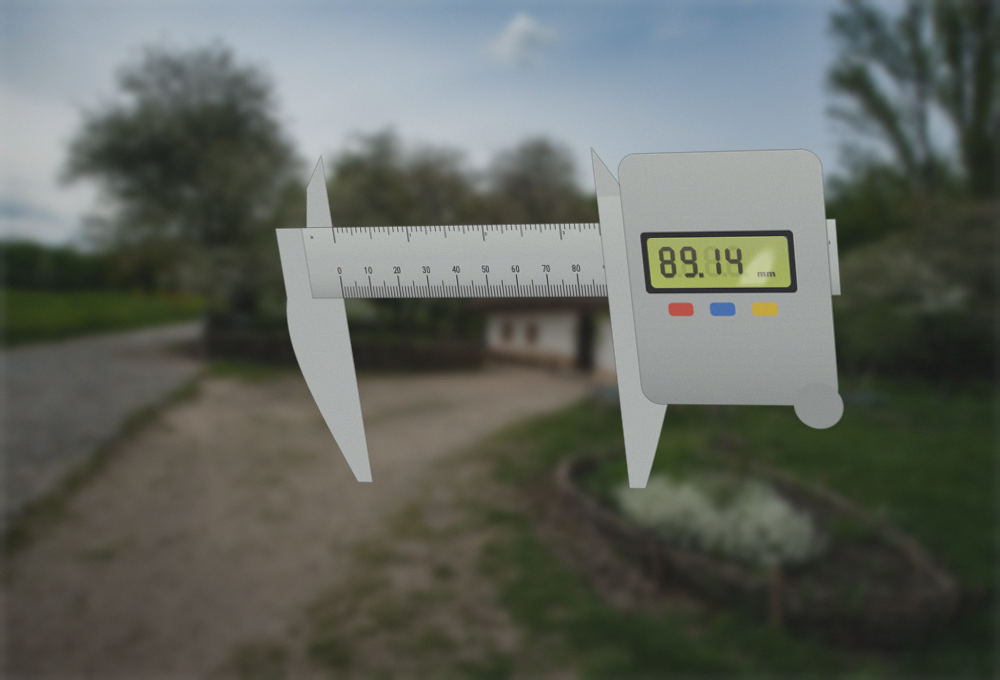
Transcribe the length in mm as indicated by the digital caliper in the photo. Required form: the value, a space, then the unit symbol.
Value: 89.14 mm
